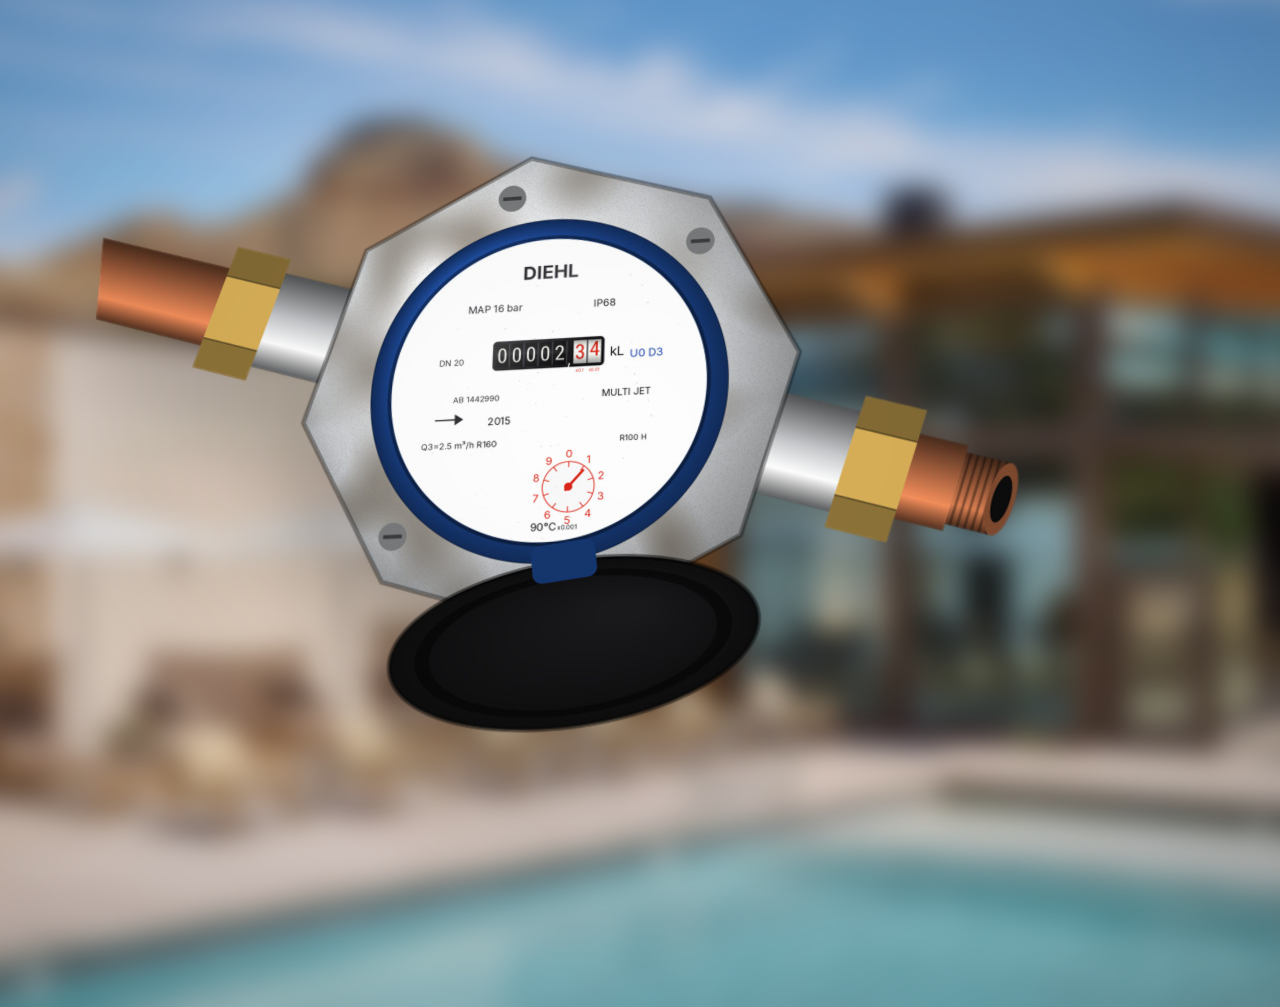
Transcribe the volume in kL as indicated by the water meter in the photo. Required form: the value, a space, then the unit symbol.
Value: 2.341 kL
